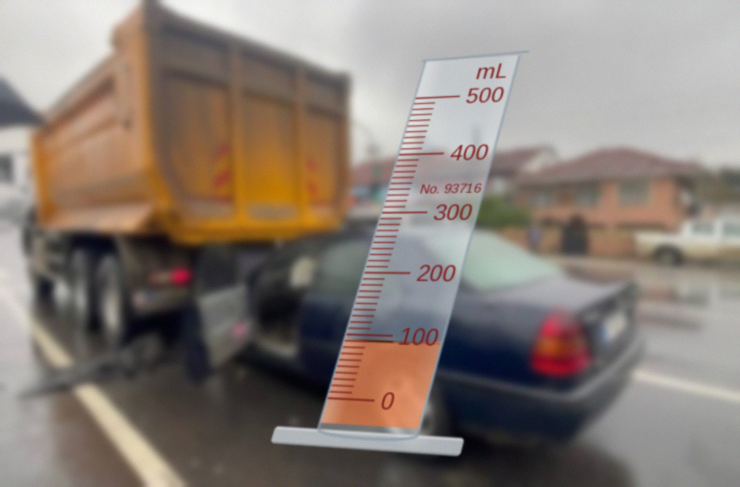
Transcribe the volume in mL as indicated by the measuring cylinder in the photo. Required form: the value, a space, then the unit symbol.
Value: 90 mL
